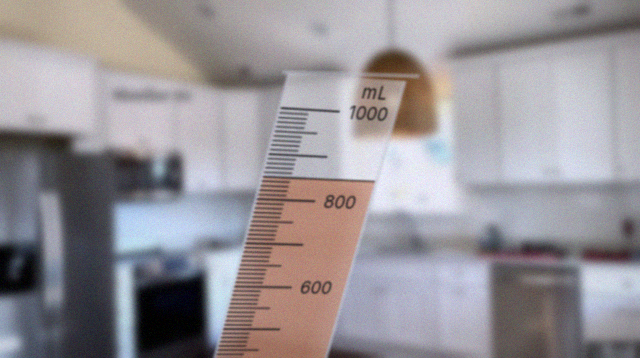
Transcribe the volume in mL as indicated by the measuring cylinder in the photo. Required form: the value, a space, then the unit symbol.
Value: 850 mL
